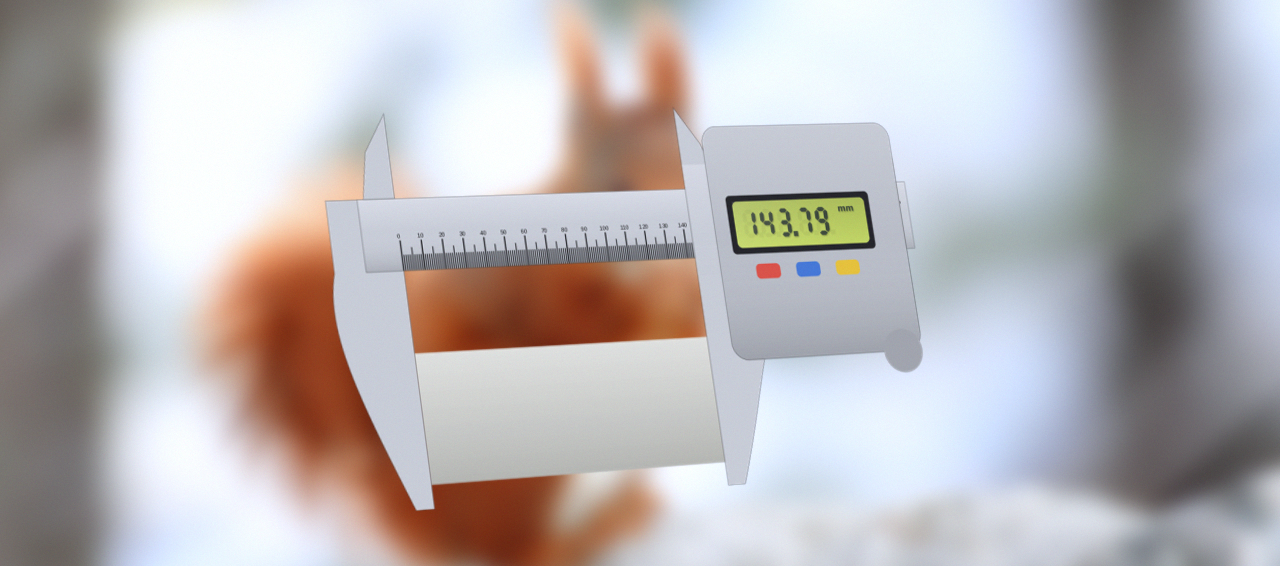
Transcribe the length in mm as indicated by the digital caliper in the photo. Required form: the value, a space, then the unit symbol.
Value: 143.79 mm
